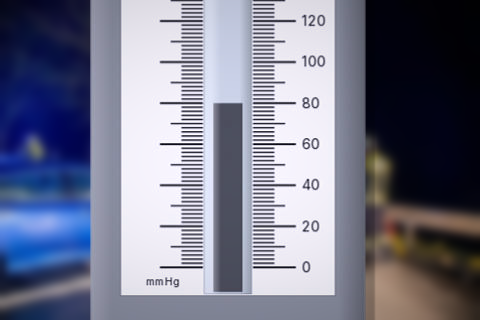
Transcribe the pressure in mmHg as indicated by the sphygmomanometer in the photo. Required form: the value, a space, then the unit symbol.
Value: 80 mmHg
